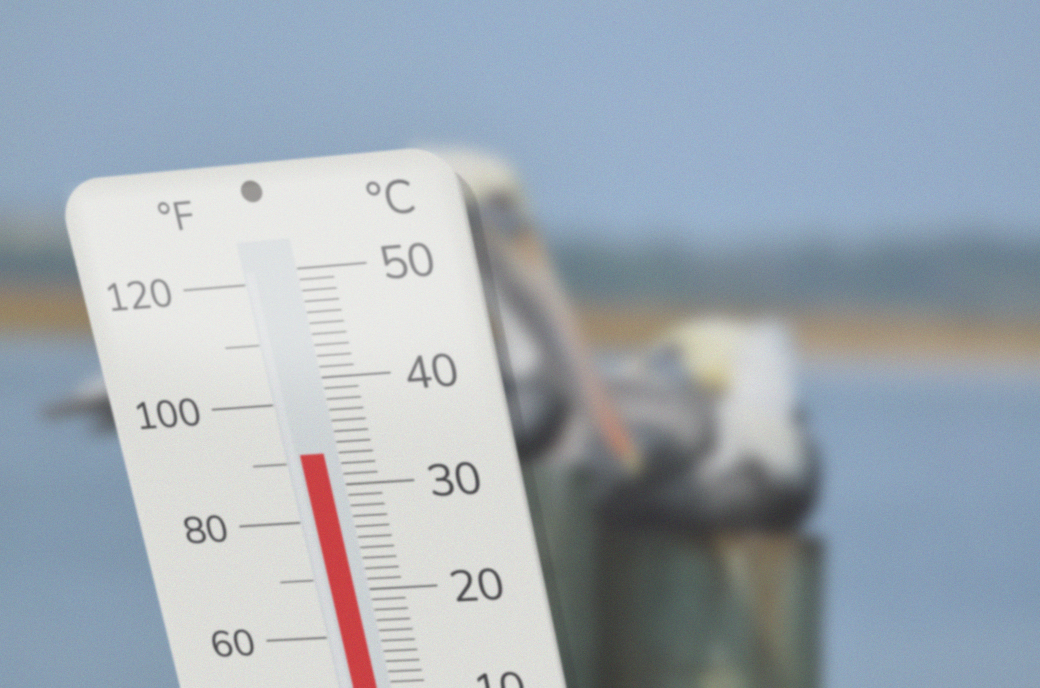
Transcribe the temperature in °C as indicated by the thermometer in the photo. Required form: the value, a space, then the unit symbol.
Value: 33 °C
